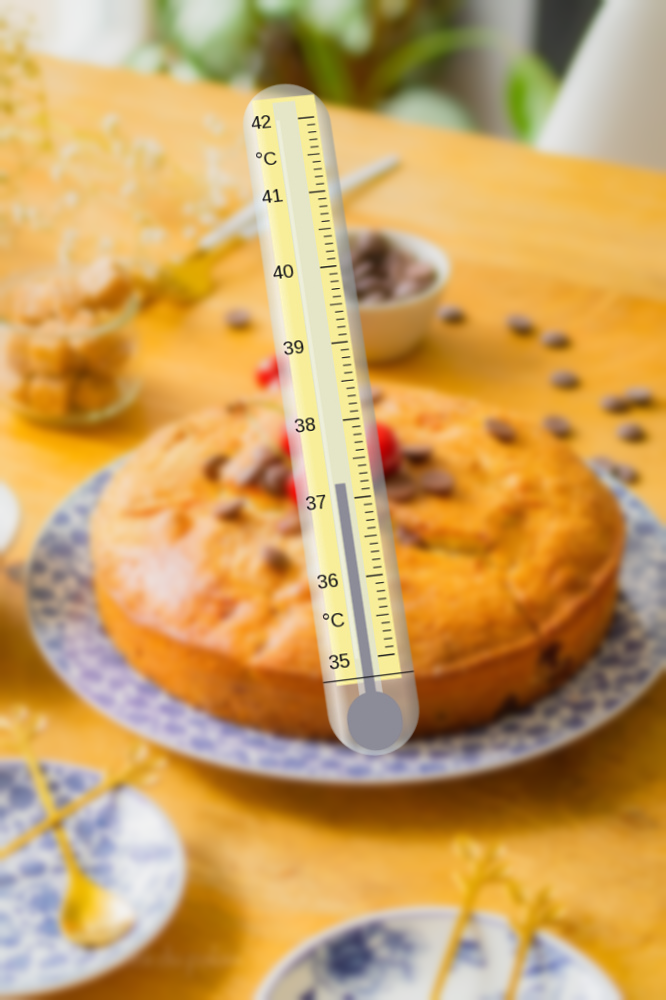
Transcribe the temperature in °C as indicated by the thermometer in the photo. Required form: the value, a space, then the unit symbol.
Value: 37.2 °C
